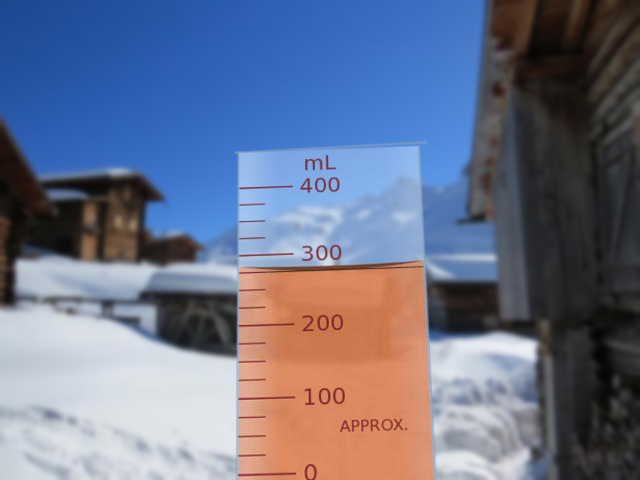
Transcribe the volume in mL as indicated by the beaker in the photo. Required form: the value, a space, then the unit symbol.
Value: 275 mL
